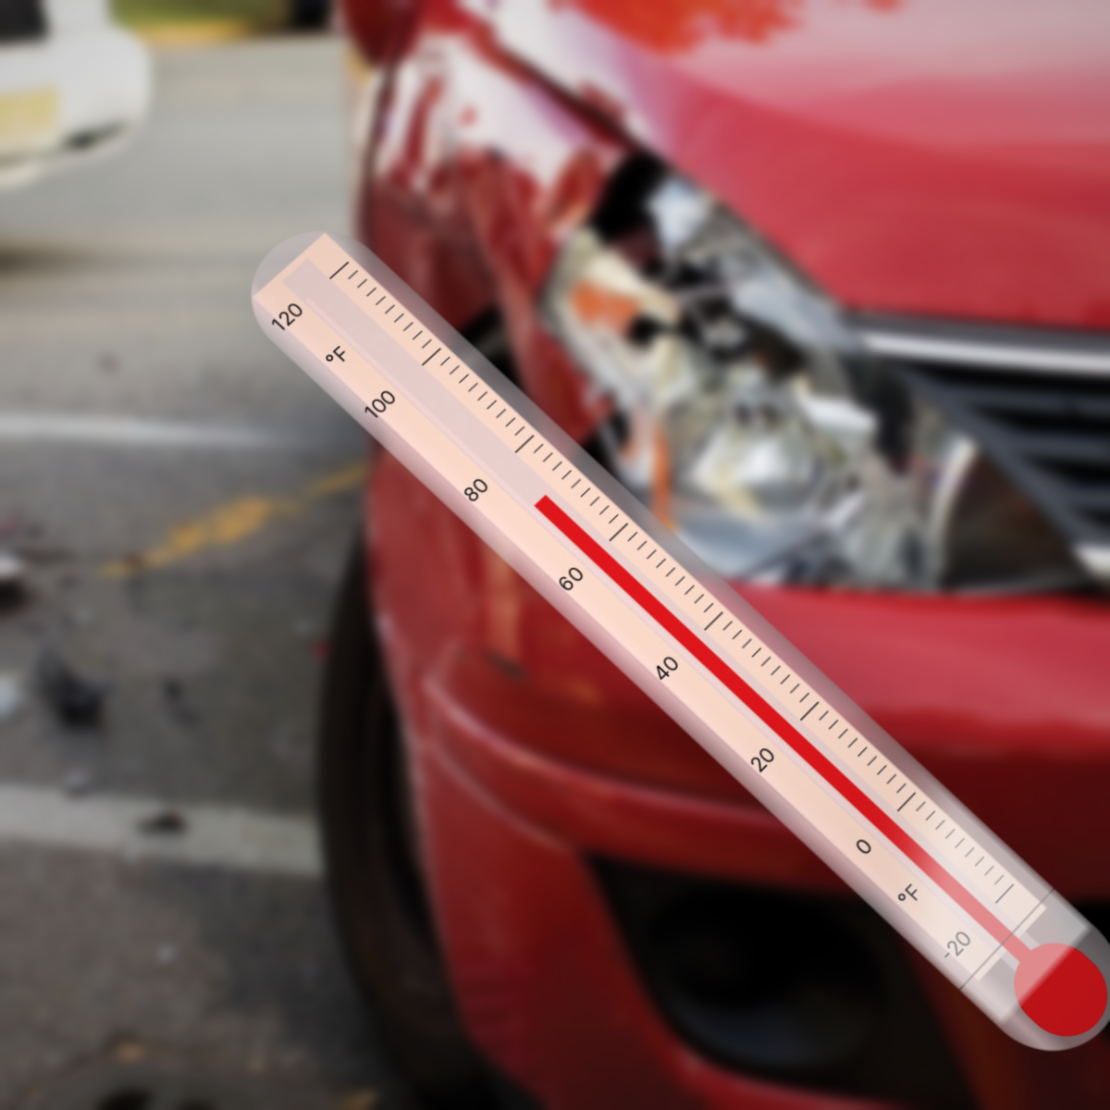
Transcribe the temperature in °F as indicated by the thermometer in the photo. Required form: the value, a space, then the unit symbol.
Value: 72 °F
